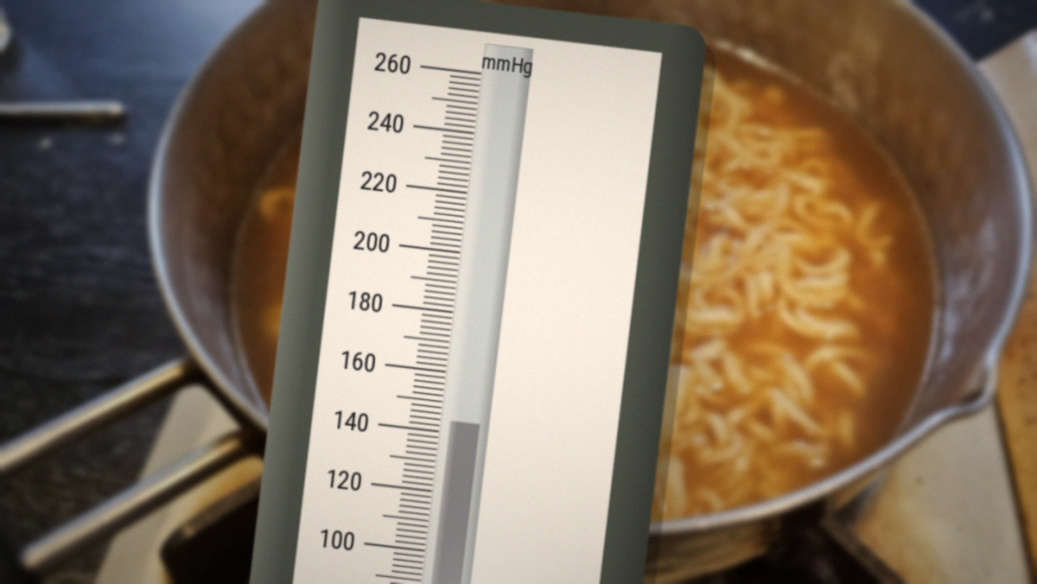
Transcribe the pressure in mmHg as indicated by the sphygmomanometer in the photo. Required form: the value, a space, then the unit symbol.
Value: 144 mmHg
